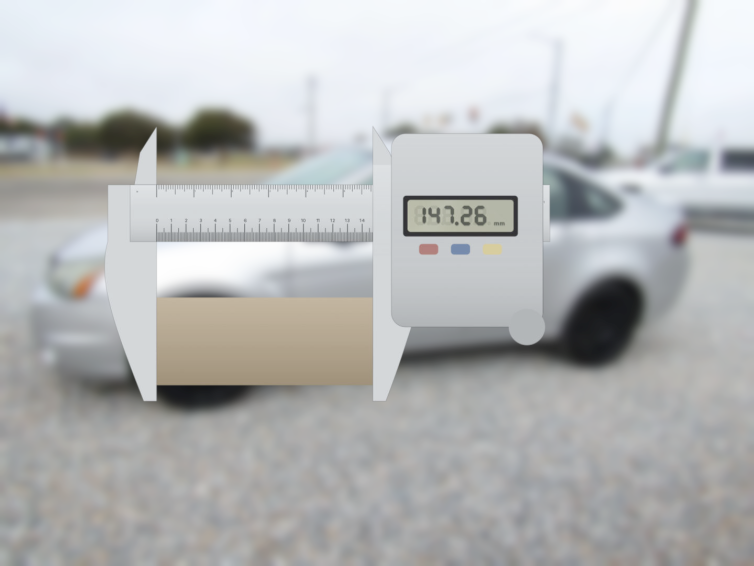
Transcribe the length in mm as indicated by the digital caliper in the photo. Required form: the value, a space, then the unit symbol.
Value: 147.26 mm
